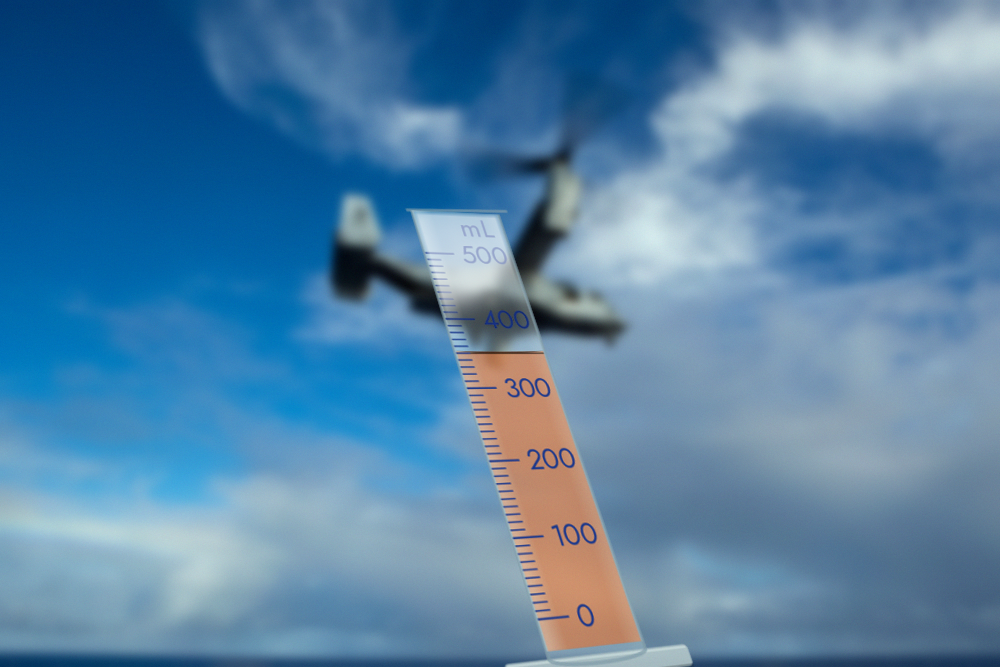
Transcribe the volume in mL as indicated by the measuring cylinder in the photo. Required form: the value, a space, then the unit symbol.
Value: 350 mL
